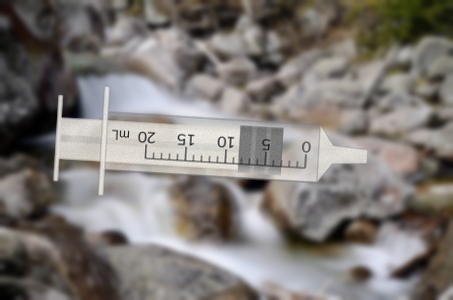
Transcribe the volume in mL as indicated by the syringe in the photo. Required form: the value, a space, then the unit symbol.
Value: 3 mL
